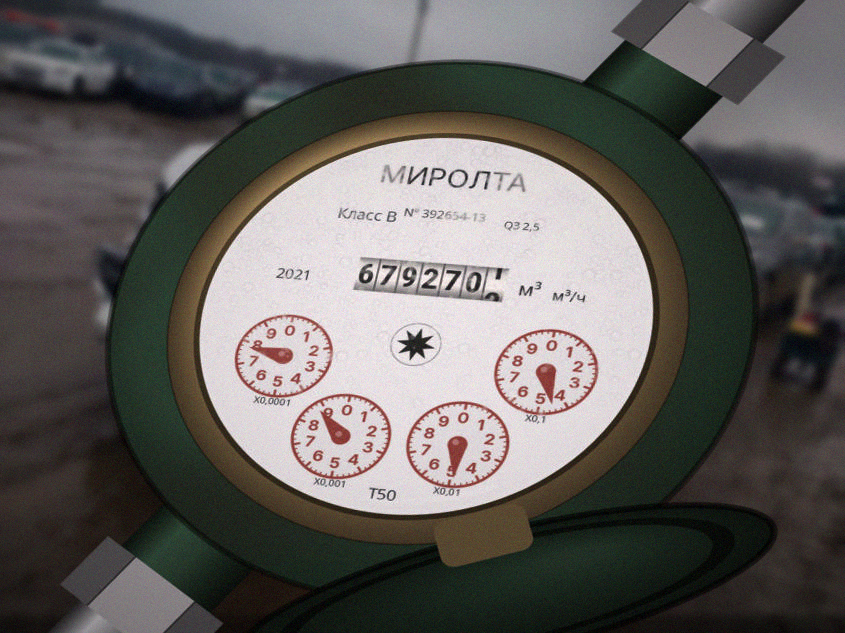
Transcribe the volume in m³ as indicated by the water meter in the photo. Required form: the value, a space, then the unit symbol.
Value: 6792701.4487 m³
